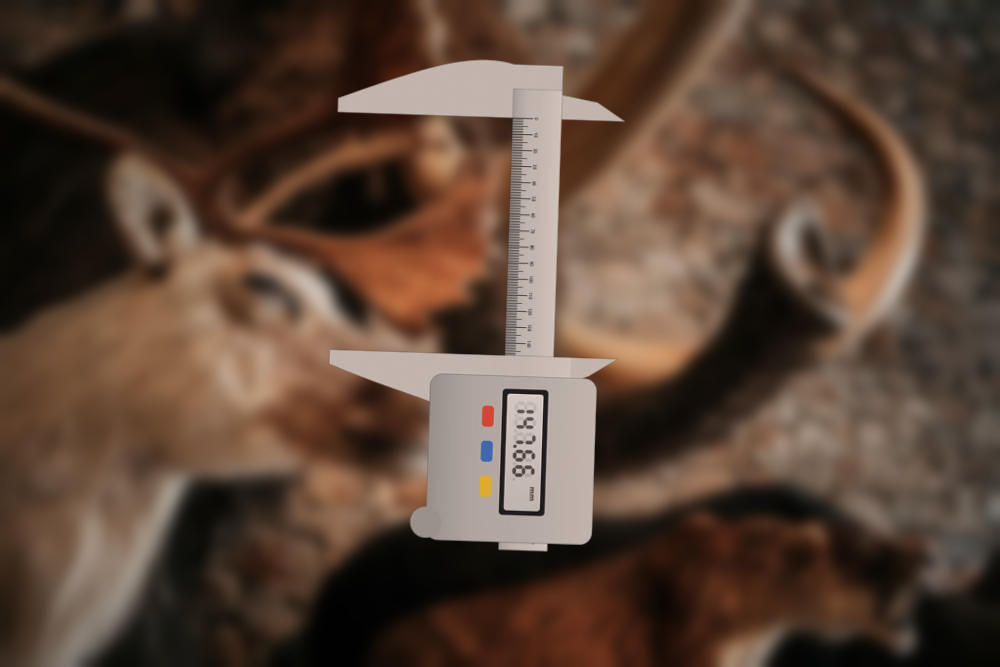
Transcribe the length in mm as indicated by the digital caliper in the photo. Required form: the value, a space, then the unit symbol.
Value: 147.66 mm
